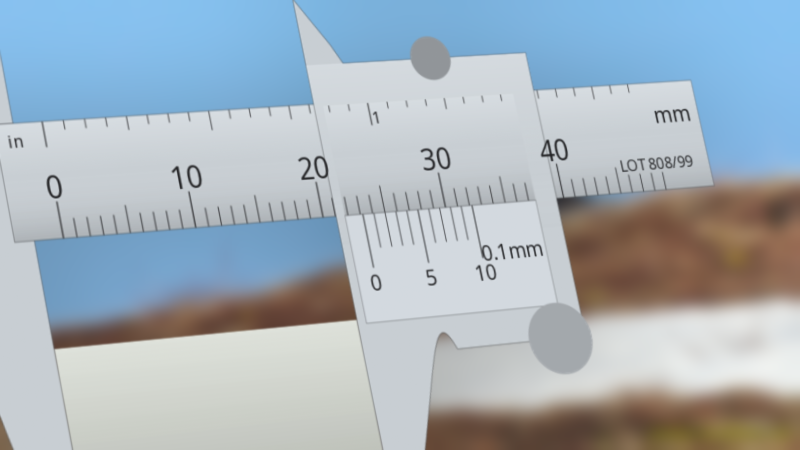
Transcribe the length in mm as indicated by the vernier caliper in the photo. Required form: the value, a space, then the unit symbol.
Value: 23.2 mm
